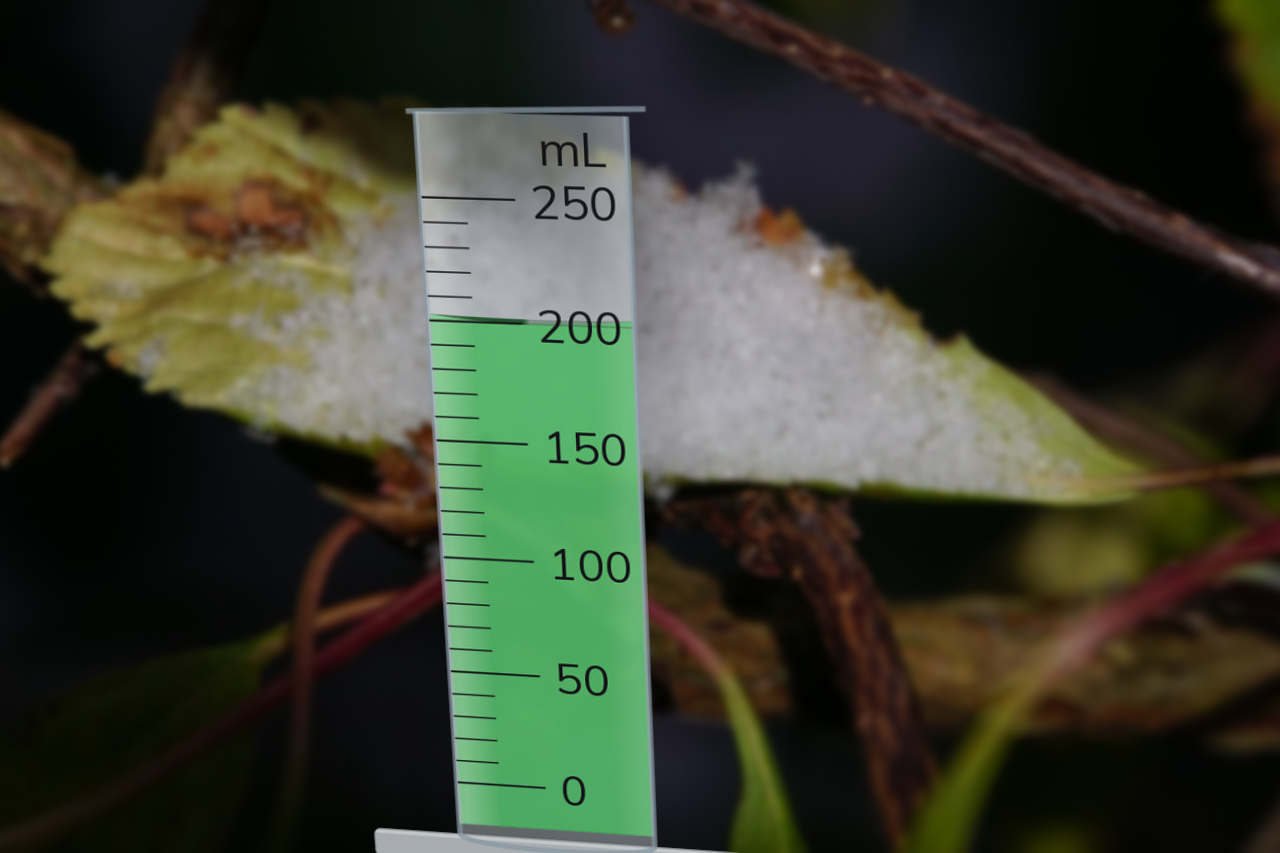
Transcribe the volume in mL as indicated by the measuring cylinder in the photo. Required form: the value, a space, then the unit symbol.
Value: 200 mL
